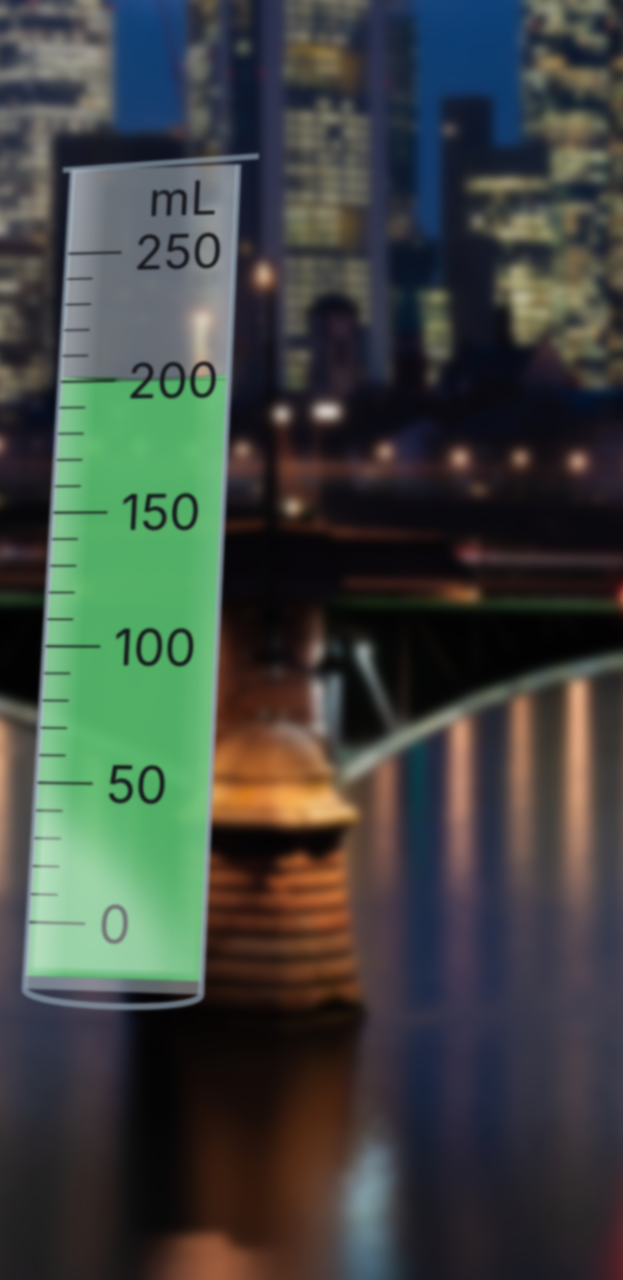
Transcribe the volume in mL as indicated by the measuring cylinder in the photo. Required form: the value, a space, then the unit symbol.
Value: 200 mL
